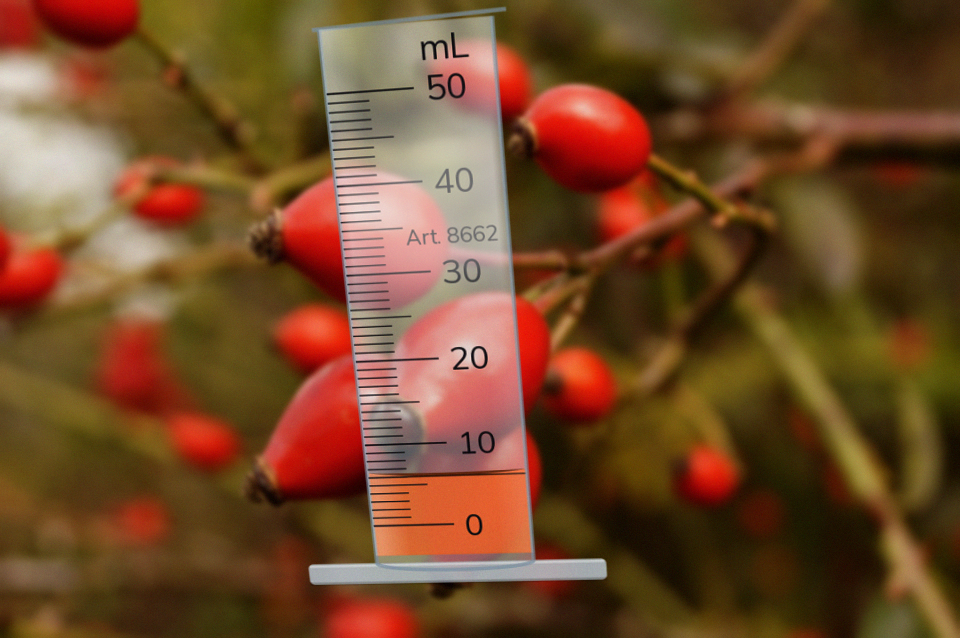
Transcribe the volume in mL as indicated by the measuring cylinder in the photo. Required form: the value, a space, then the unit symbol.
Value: 6 mL
